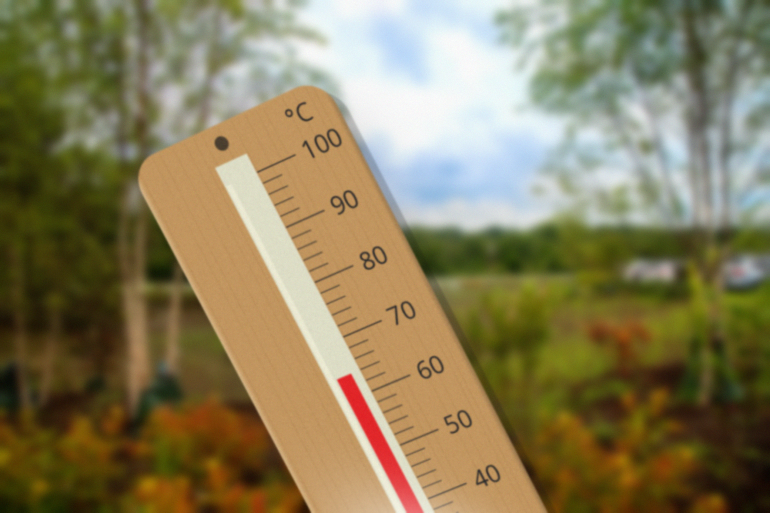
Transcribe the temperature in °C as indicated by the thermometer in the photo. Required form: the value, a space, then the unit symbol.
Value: 64 °C
